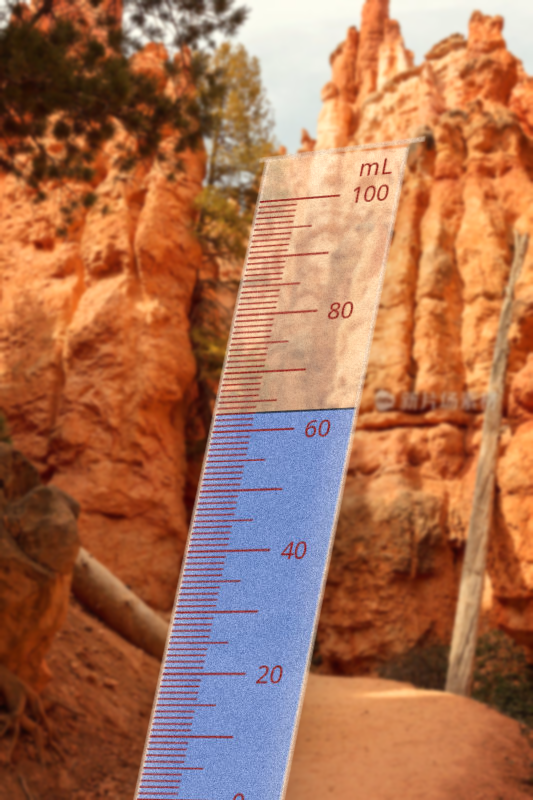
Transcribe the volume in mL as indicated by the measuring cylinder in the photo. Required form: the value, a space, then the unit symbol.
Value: 63 mL
